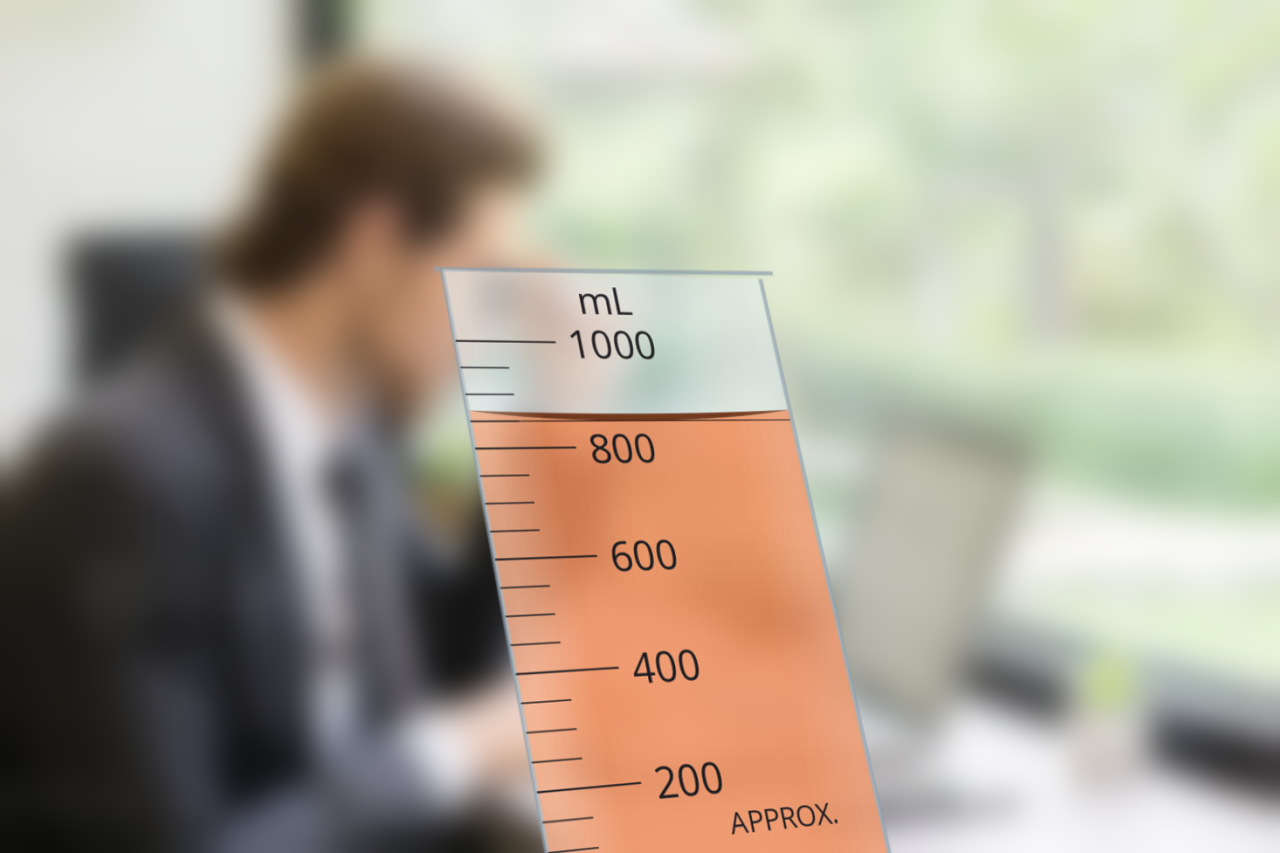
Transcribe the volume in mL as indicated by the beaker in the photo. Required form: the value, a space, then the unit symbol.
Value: 850 mL
